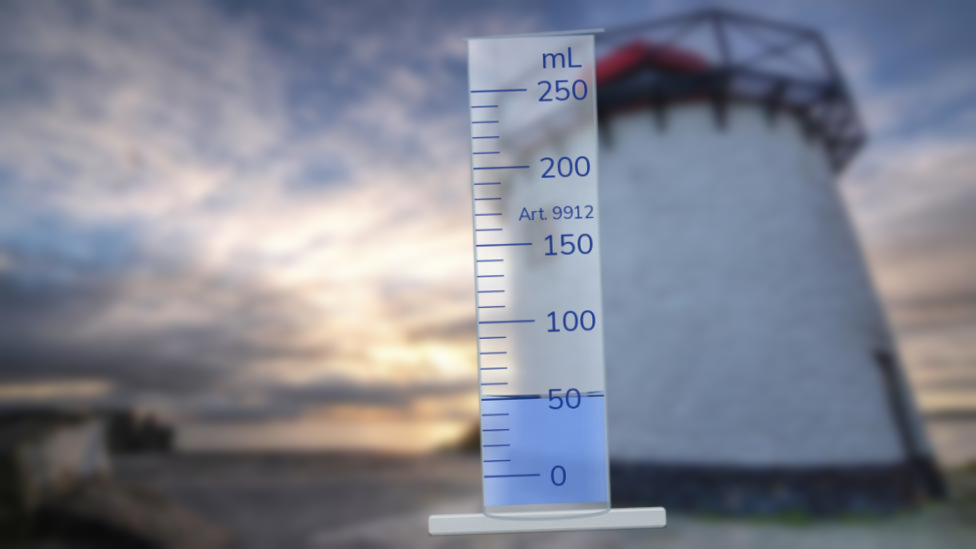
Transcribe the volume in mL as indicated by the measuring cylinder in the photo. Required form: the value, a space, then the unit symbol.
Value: 50 mL
